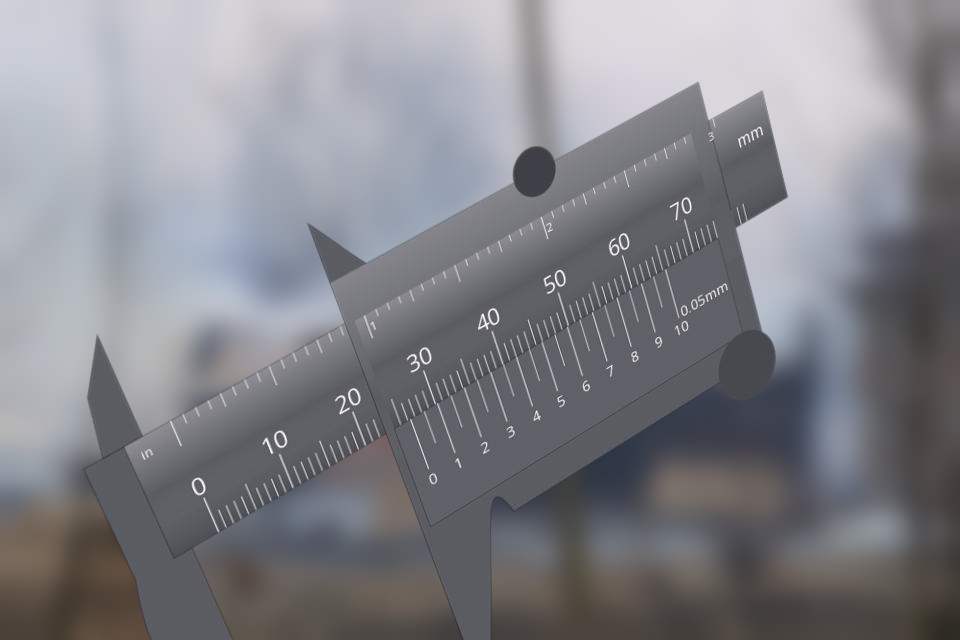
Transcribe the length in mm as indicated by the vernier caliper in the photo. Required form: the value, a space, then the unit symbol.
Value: 26.4 mm
